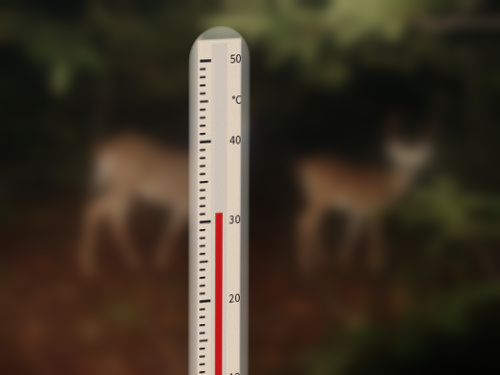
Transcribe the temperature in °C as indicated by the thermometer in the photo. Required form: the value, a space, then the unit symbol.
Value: 31 °C
